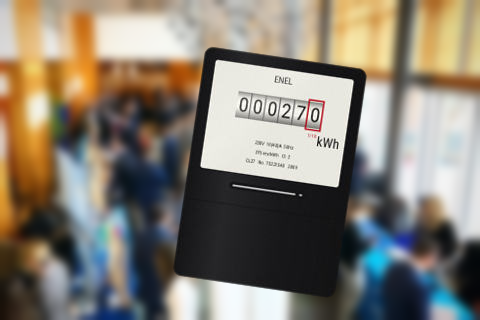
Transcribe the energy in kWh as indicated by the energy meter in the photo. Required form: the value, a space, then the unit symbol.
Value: 27.0 kWh
